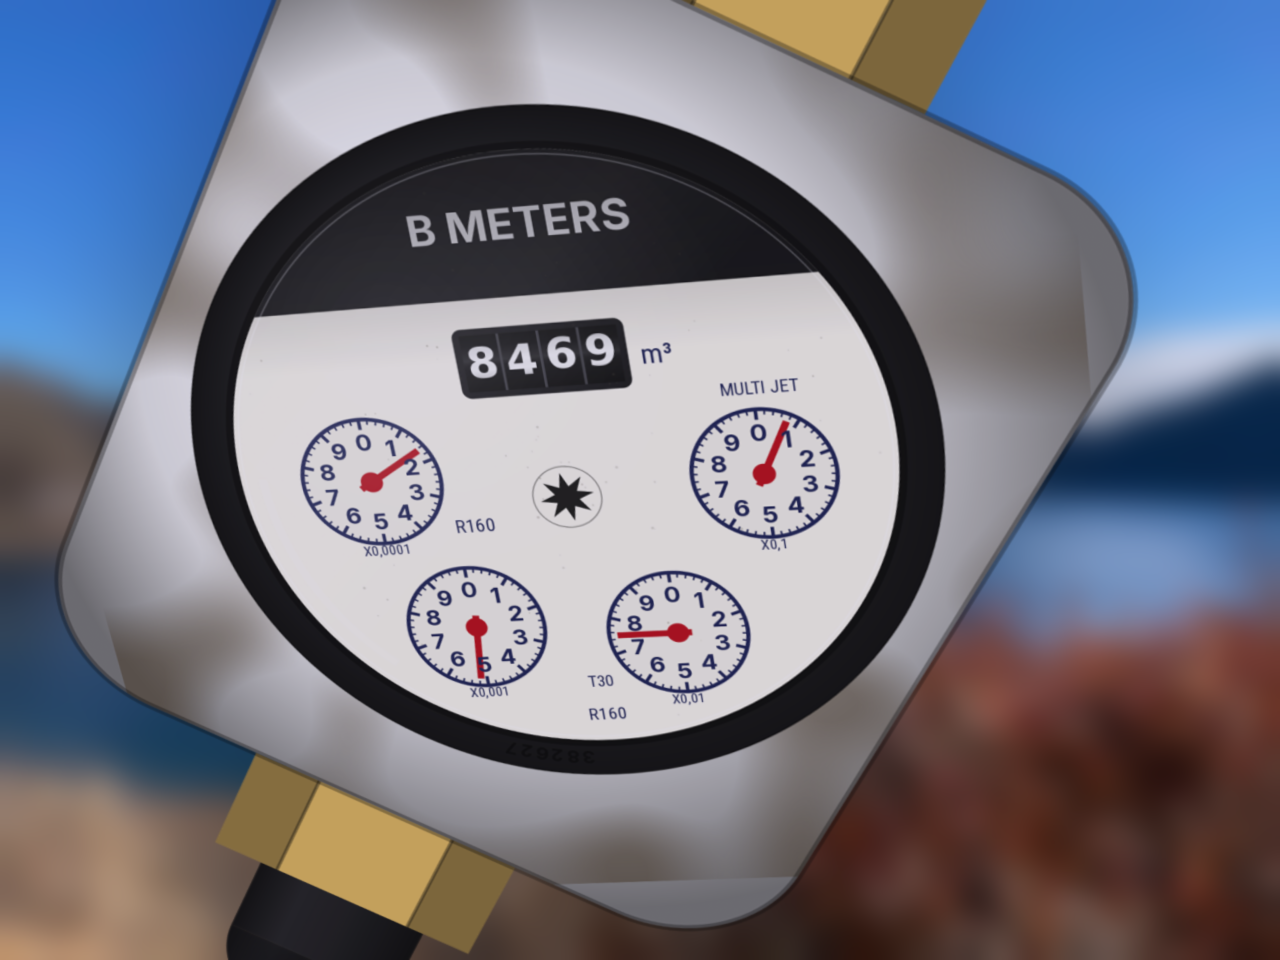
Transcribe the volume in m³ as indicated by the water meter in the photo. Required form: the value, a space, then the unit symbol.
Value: 8469.0751 m³
